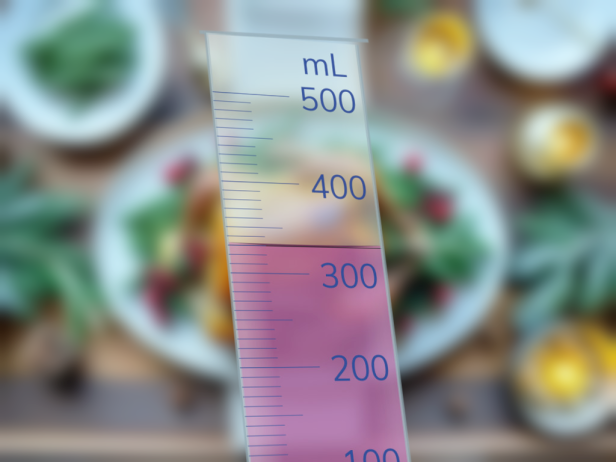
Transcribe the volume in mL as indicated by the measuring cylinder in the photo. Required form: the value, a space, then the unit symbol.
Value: 330 mL
